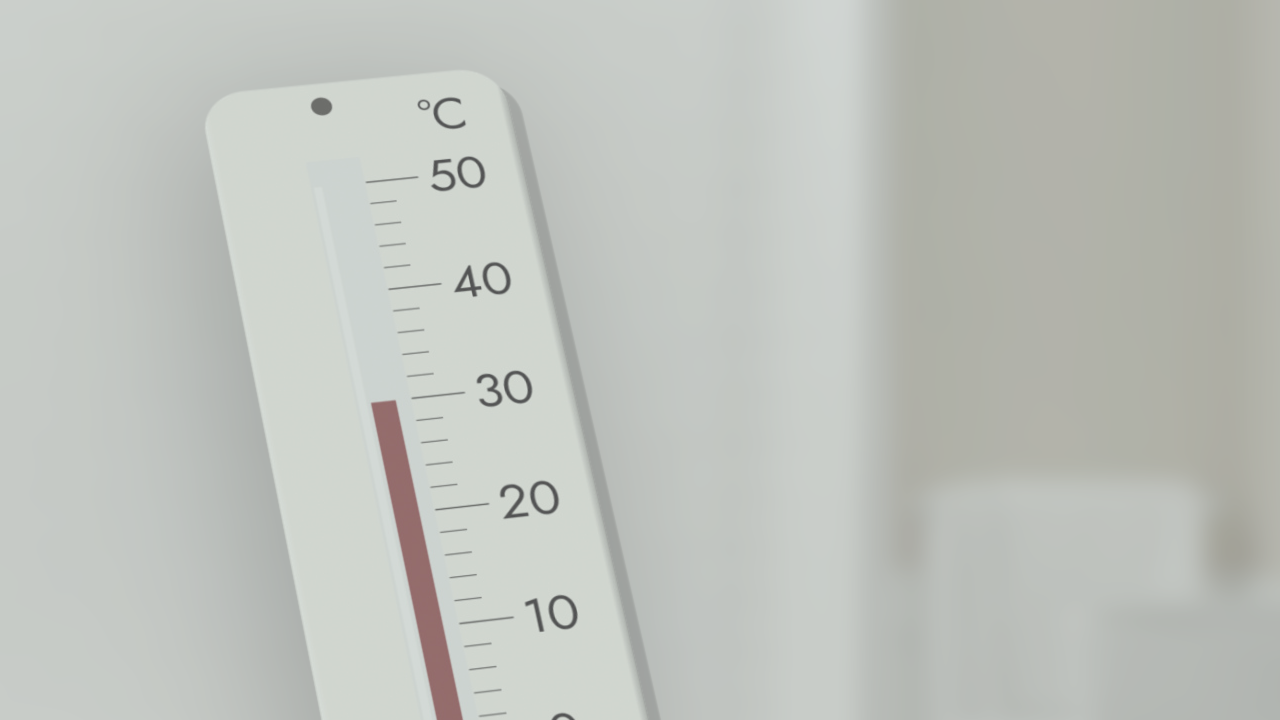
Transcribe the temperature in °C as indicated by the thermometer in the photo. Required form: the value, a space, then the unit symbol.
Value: 30 °C
